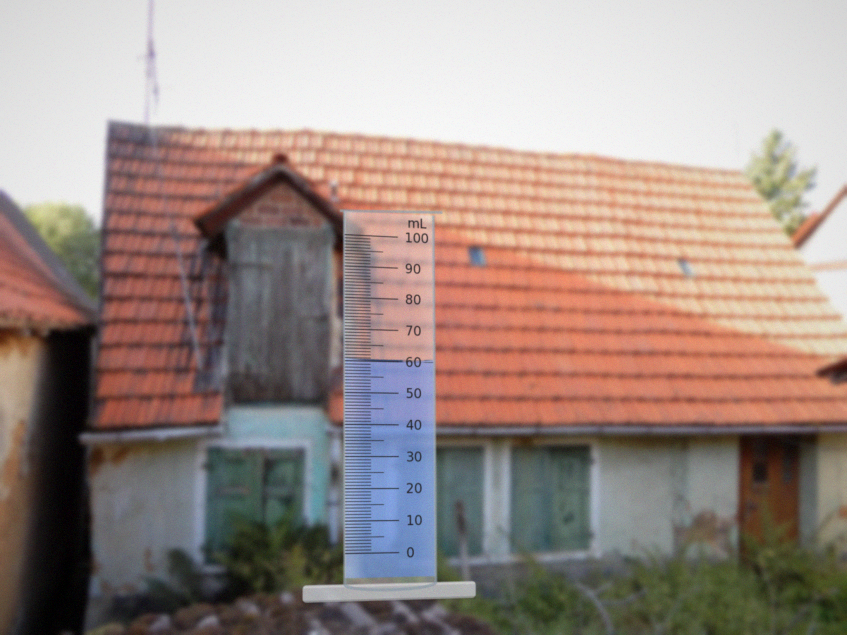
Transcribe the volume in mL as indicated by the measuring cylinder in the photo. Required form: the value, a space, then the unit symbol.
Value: 60 mL
